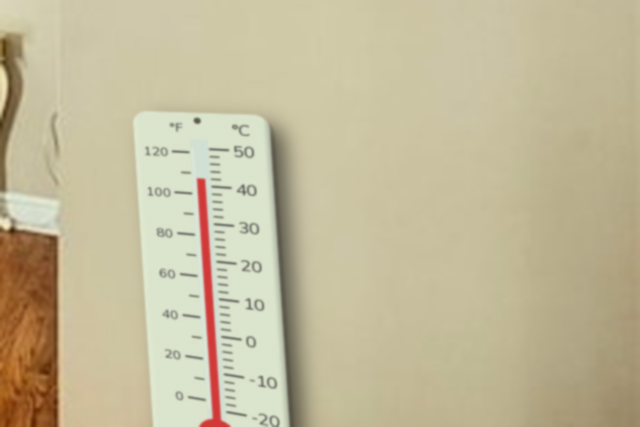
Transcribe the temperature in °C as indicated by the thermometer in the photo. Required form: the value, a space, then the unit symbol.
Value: 42 °C
